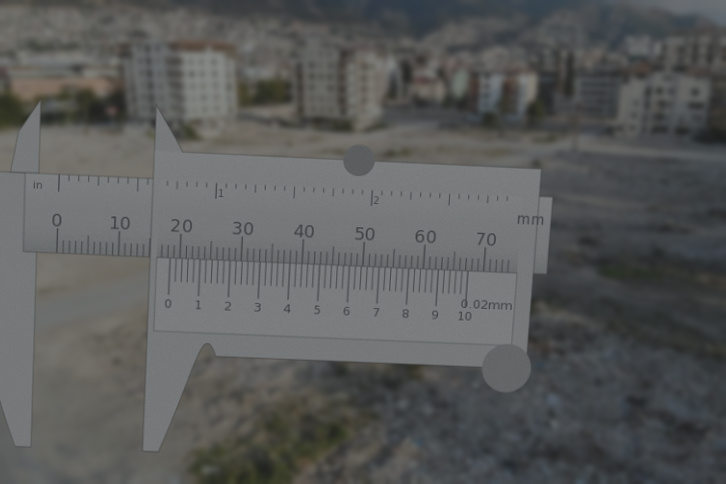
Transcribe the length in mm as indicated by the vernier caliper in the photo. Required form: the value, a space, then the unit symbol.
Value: 18.4 mm
